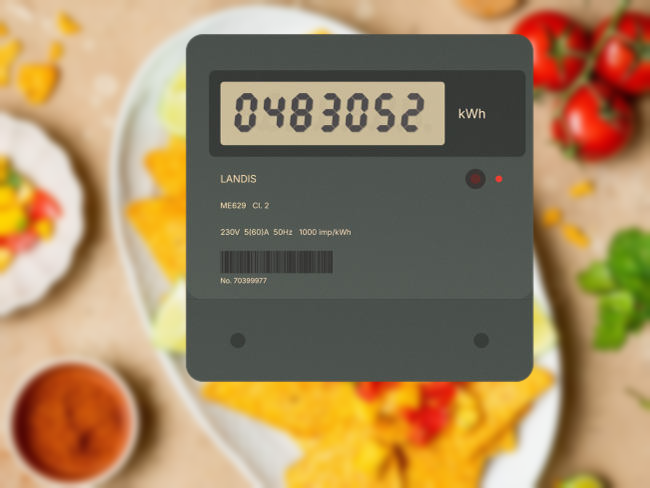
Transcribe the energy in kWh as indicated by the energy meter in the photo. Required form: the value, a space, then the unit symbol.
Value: 483052 kWh
